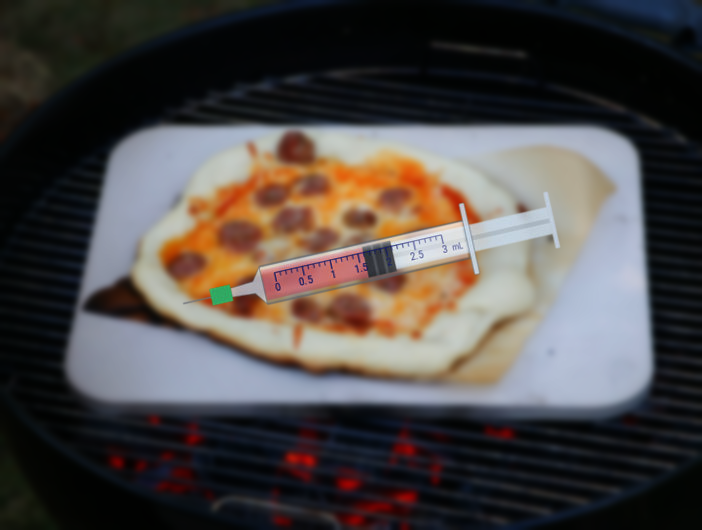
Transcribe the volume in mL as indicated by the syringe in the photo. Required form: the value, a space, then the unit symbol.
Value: 1.6 mL
